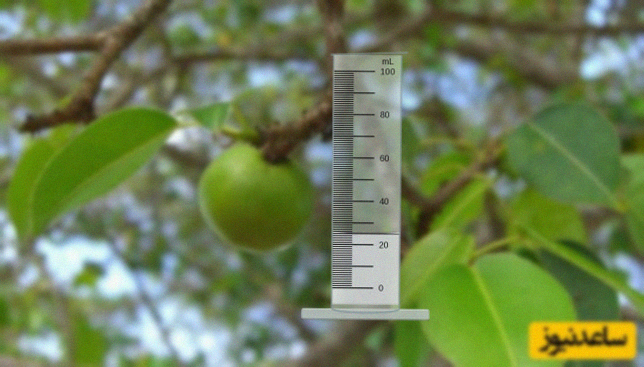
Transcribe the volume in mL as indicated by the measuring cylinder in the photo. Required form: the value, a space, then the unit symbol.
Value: 25 mL
